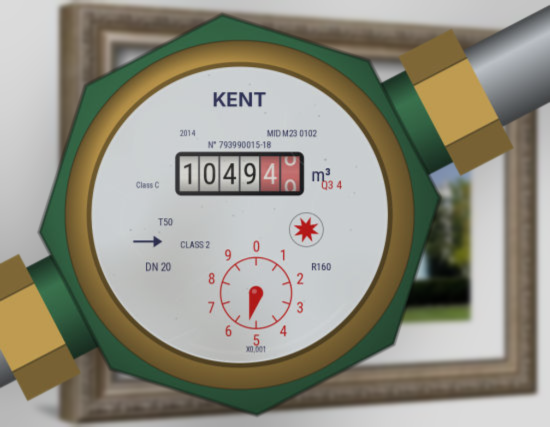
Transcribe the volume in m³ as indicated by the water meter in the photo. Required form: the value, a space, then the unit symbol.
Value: 1049.485 m³
